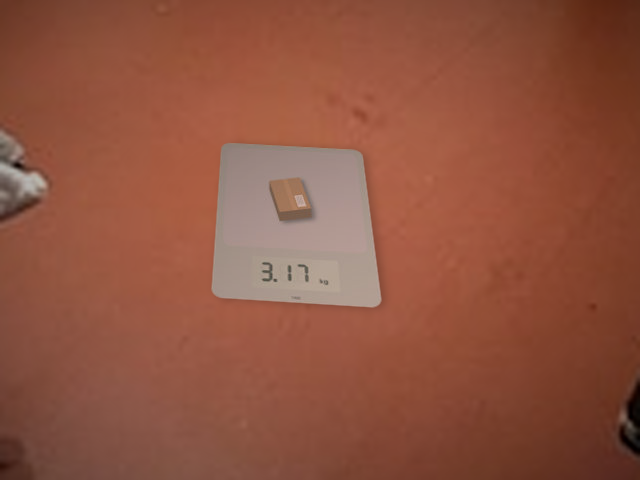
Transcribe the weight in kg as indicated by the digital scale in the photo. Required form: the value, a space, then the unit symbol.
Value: 3.17 kg
